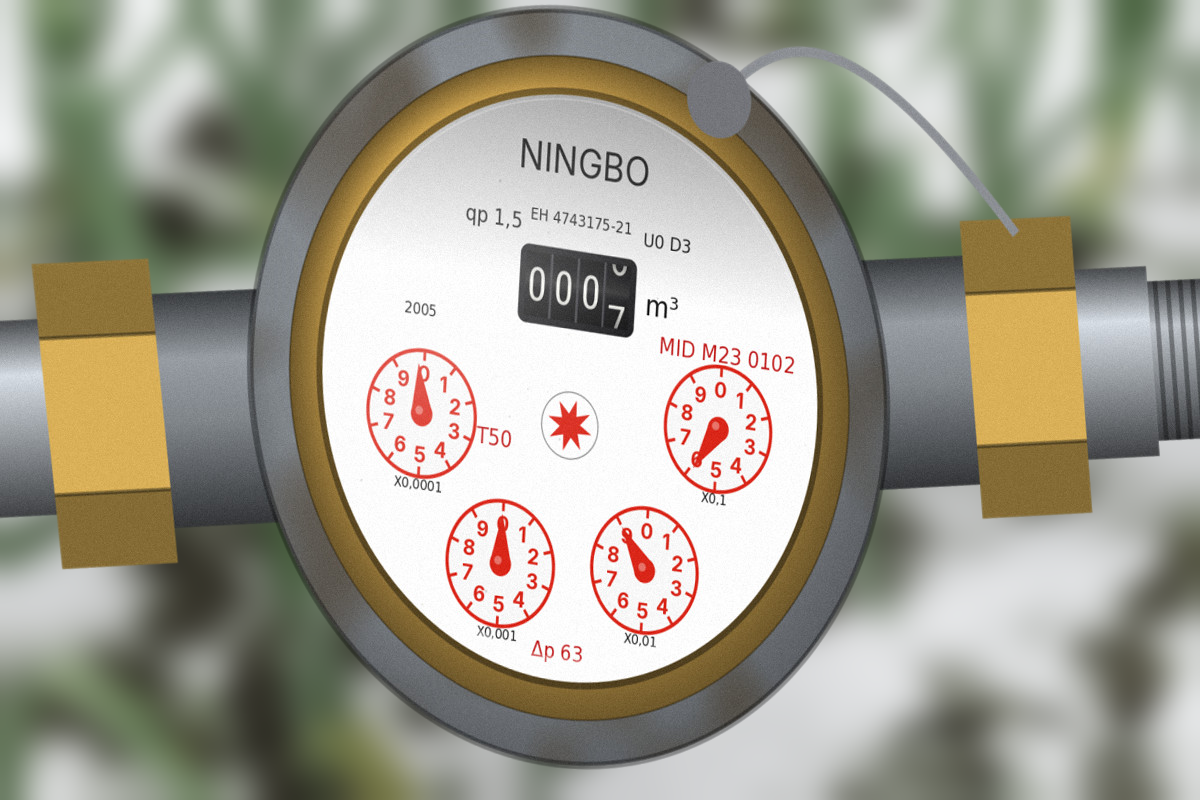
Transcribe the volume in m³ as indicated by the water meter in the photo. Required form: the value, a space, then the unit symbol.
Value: 6.5899 m³
